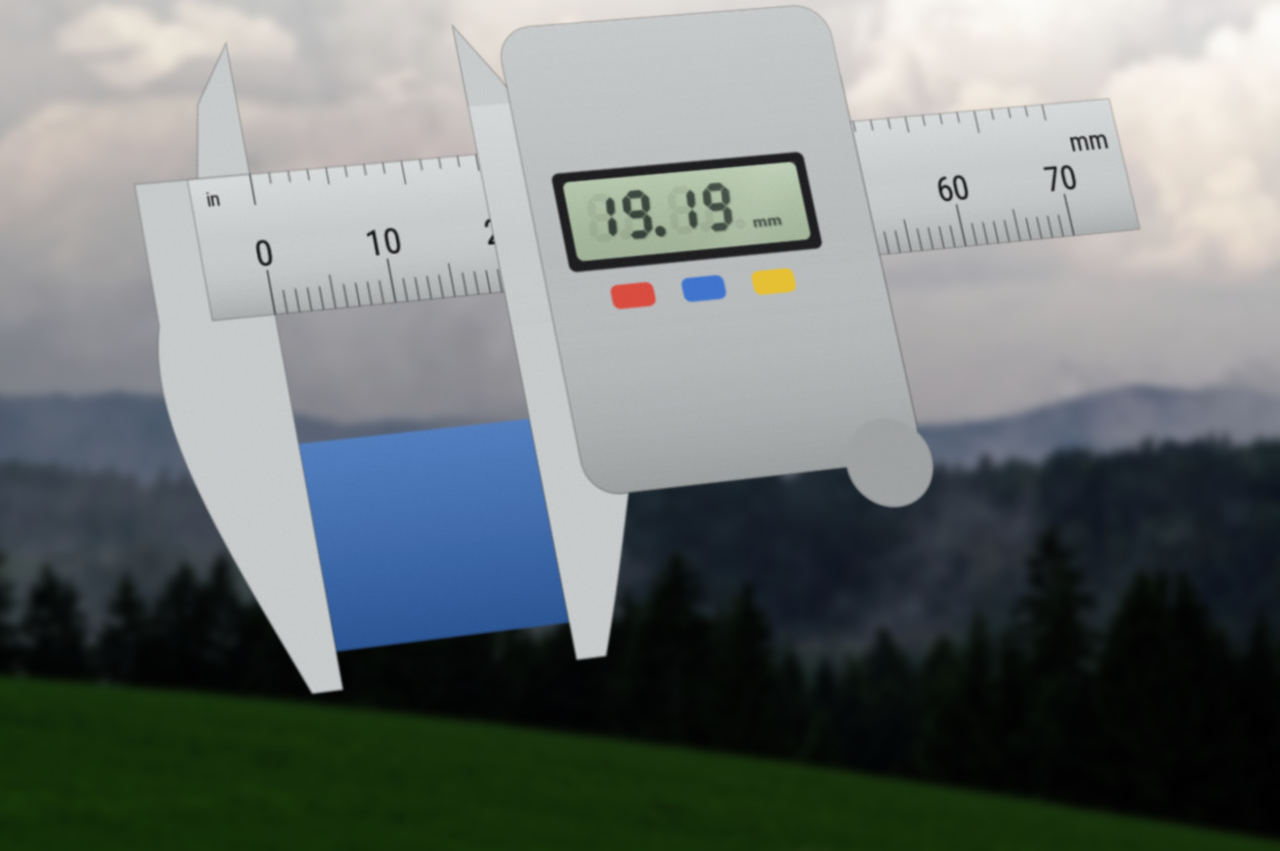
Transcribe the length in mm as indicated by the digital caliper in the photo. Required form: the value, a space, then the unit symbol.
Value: 19.19 mm
